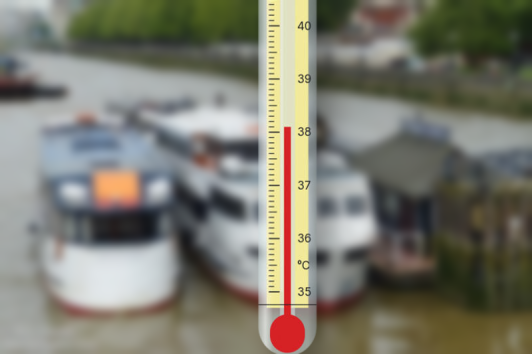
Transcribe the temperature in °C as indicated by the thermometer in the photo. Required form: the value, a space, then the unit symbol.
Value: 38.1 °C
